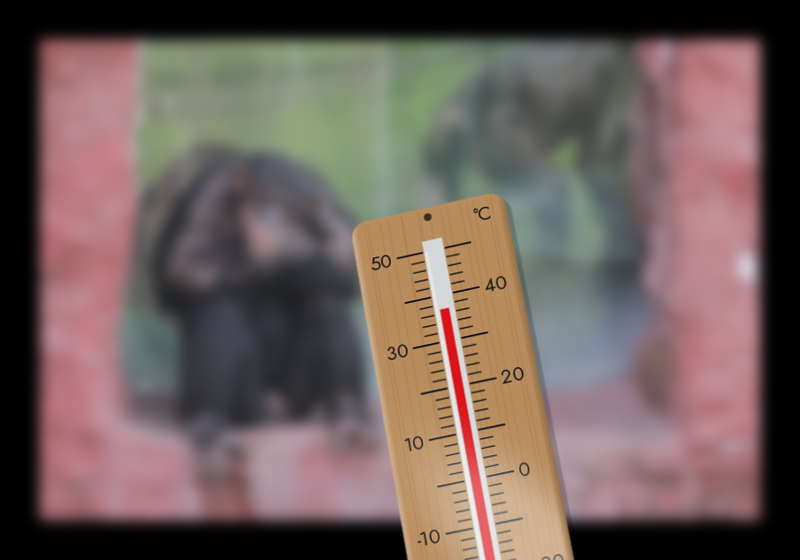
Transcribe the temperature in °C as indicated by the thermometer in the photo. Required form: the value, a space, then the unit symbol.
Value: 37 °C
